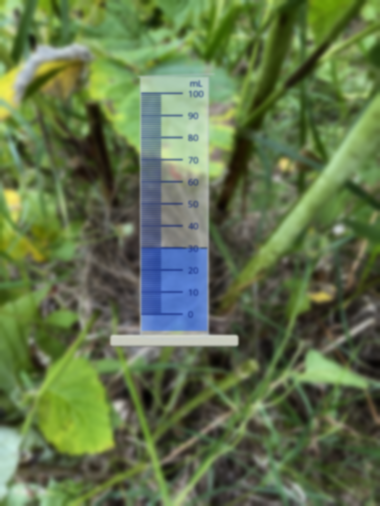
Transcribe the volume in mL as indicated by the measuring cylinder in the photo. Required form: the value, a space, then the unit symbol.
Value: 30 mL
